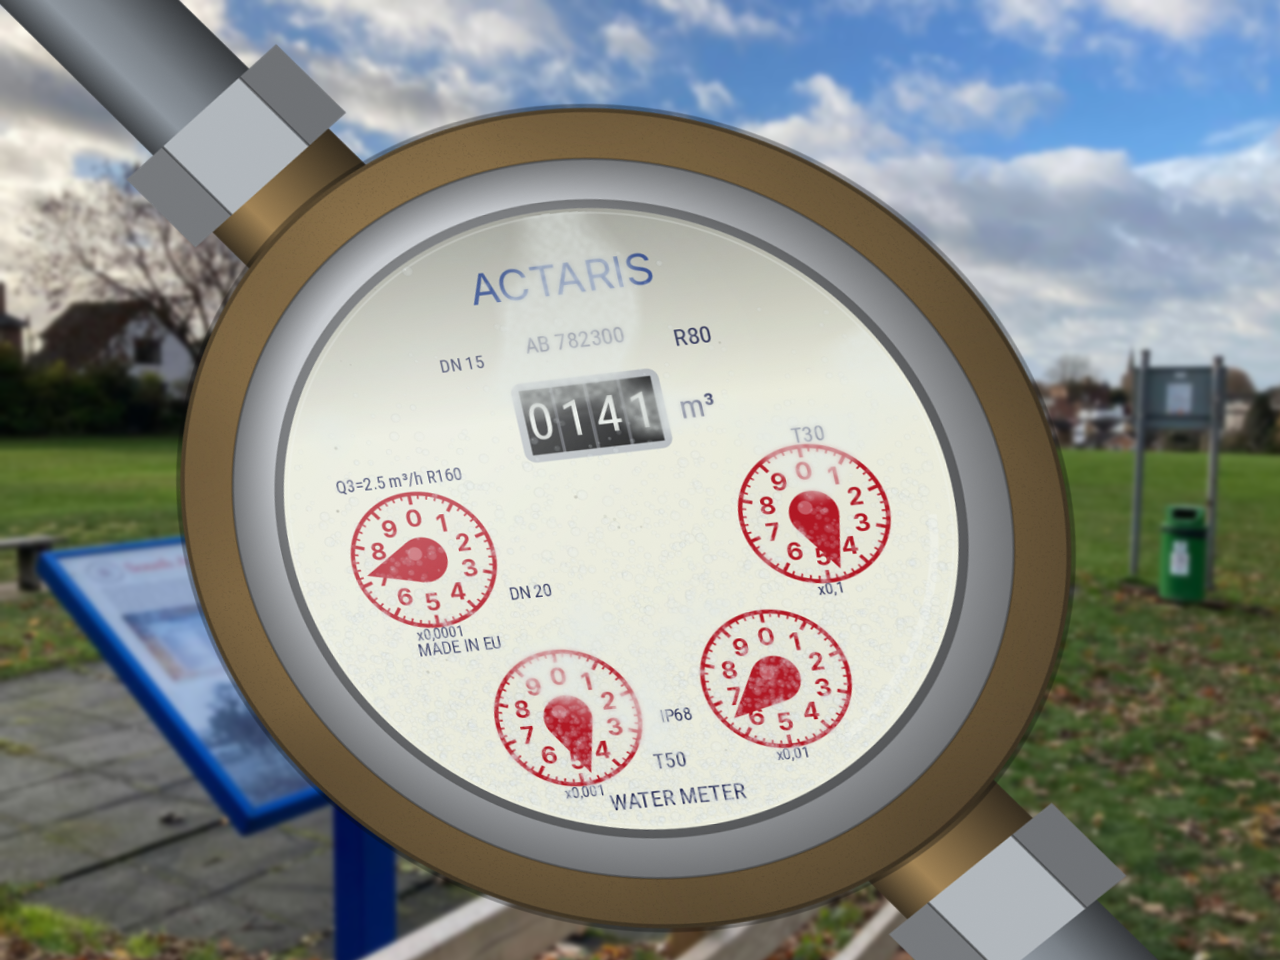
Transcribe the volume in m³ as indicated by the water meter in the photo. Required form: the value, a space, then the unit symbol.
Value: 141.4647 m³
